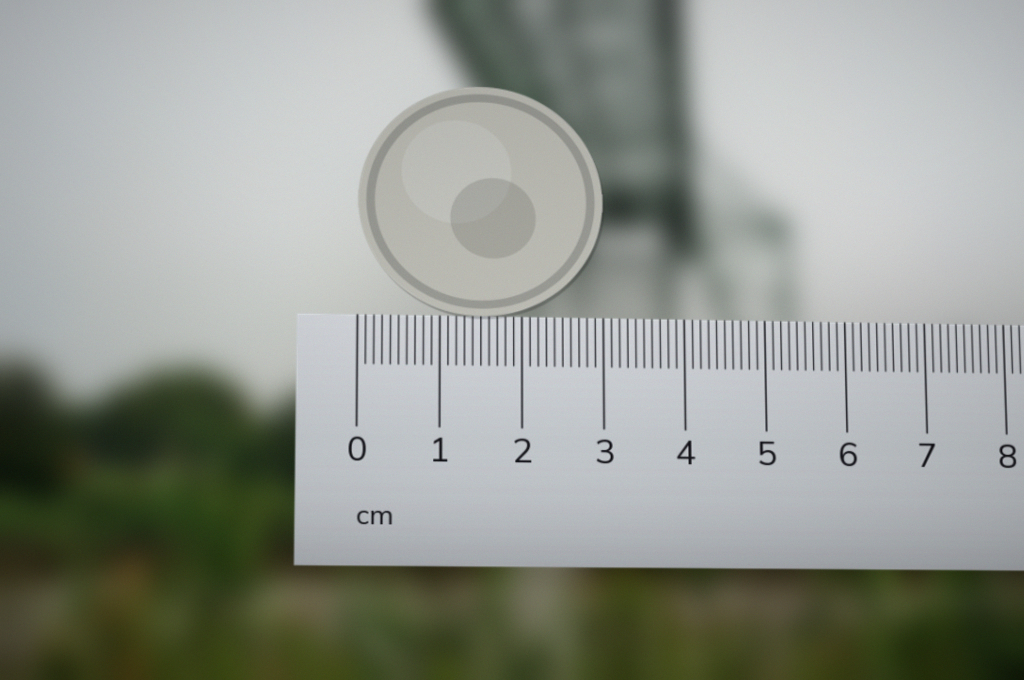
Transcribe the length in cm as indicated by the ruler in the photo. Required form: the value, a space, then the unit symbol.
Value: 3 cm
